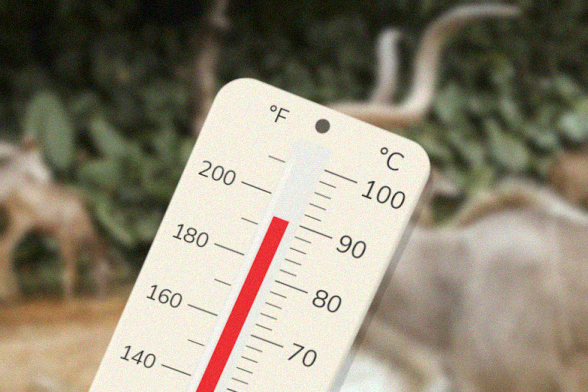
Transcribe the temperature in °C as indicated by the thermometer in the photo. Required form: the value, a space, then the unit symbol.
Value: 90 °C
